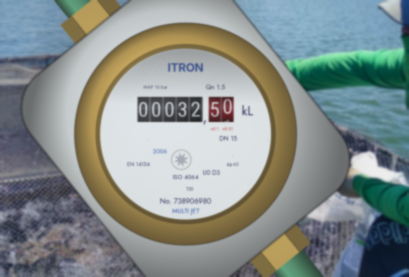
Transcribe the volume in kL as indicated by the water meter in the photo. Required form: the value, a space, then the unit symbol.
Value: 32.50 kL
